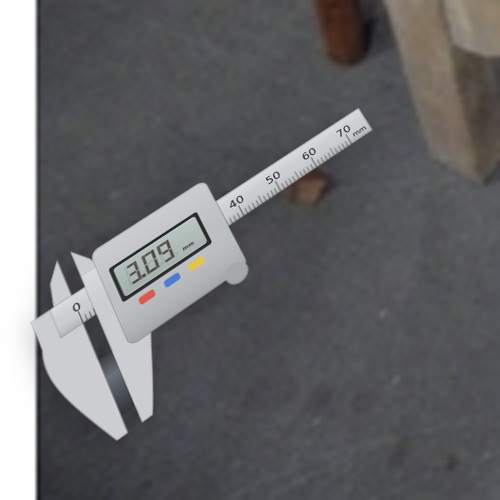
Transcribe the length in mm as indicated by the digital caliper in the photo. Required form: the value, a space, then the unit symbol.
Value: 3.09 mm
